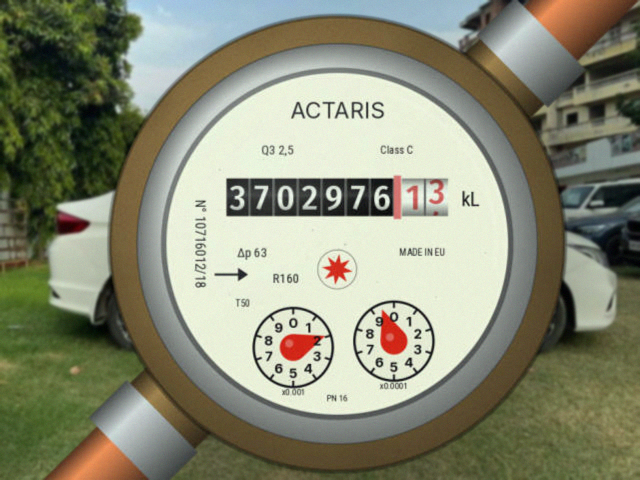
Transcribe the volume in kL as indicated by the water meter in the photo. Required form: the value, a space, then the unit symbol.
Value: 3702976.1319 kL
